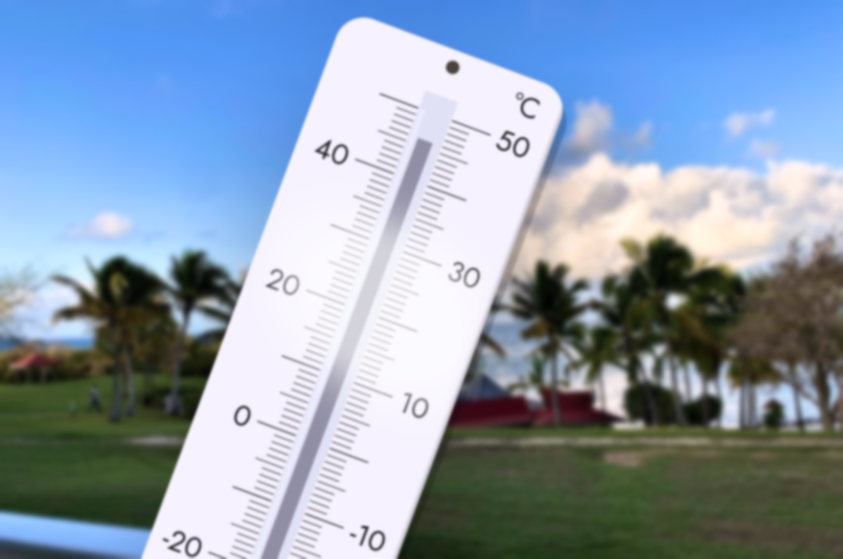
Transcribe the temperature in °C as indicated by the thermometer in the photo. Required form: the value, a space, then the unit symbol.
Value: 46 °C
